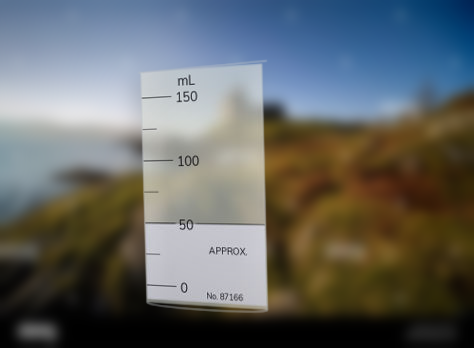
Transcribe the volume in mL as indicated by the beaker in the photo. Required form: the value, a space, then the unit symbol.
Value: 50 mL
